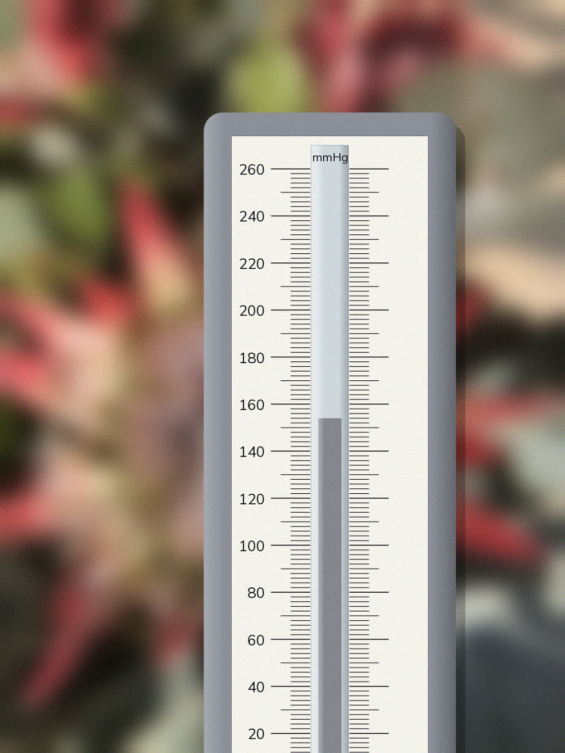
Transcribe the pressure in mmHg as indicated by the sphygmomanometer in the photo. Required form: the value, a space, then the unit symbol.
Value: 154 mmHg
